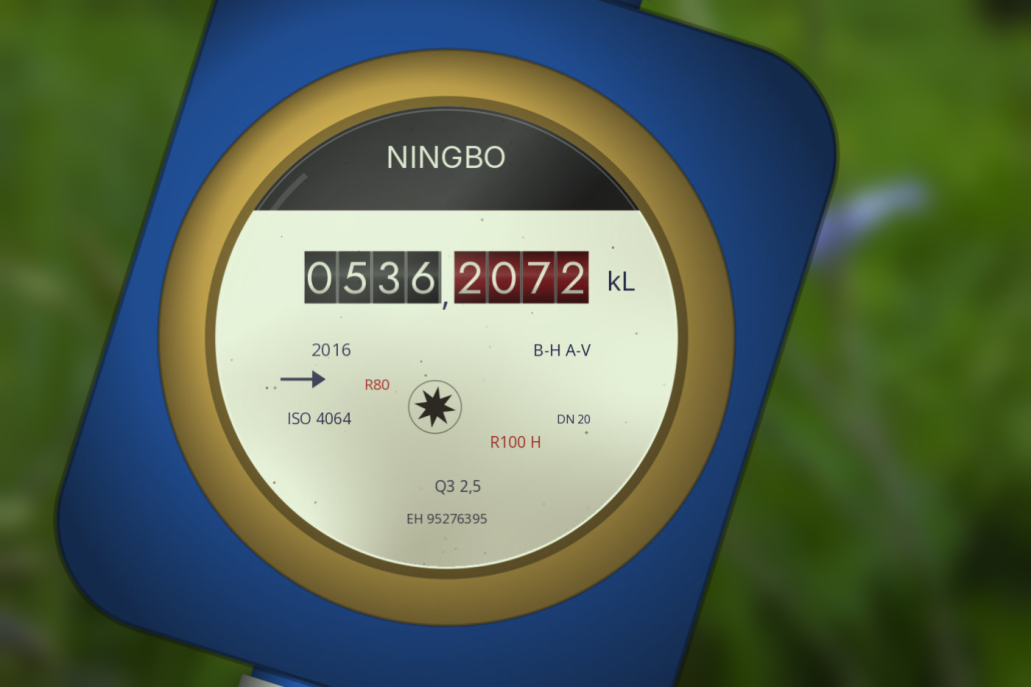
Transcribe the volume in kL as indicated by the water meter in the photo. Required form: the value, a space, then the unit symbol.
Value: 536.2072 kL
